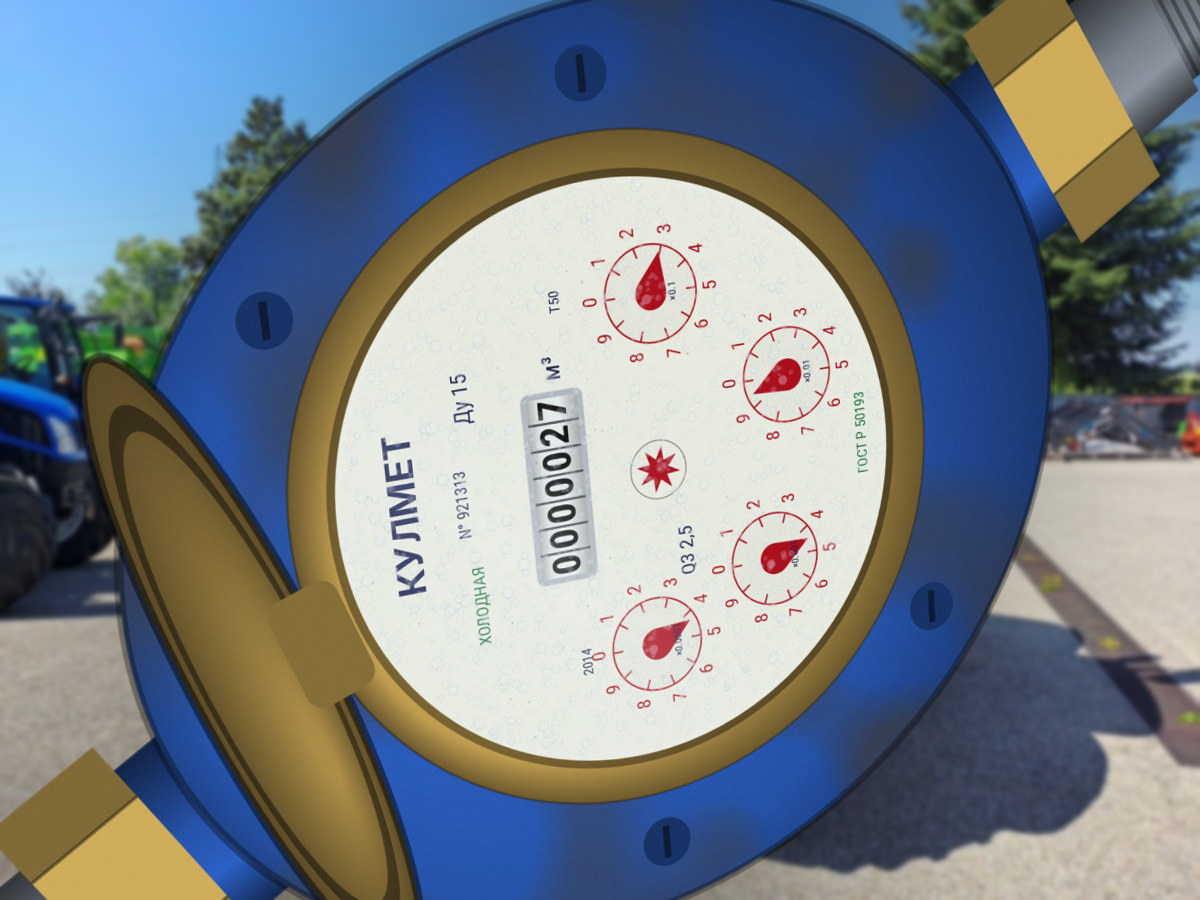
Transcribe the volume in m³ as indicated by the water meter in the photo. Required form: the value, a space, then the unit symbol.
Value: 27.2944 m³
